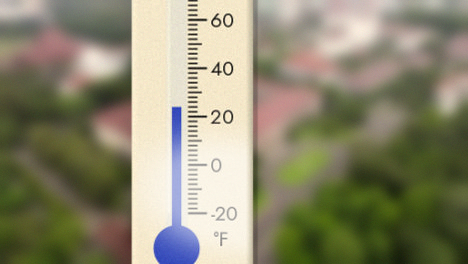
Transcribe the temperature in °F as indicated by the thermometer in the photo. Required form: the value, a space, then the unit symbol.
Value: 24 °F
